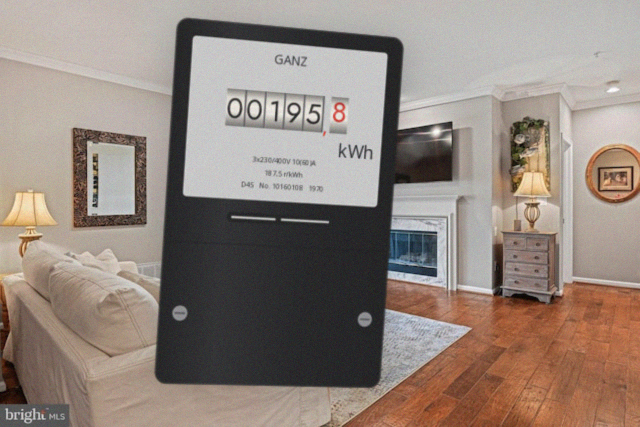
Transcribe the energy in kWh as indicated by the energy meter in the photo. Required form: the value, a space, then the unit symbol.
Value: 195.8 kWh
